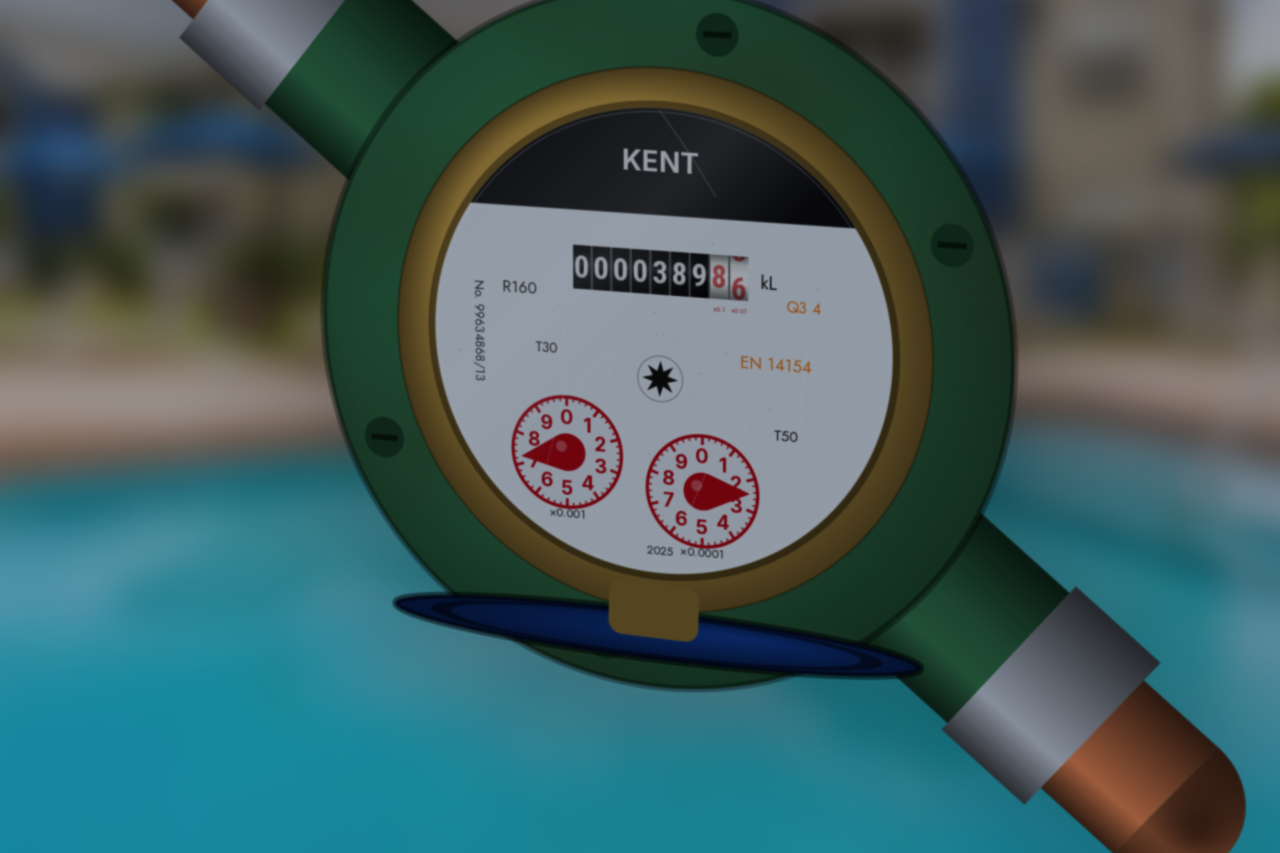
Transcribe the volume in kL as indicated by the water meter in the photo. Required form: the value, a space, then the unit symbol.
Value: 389.8572 kL
